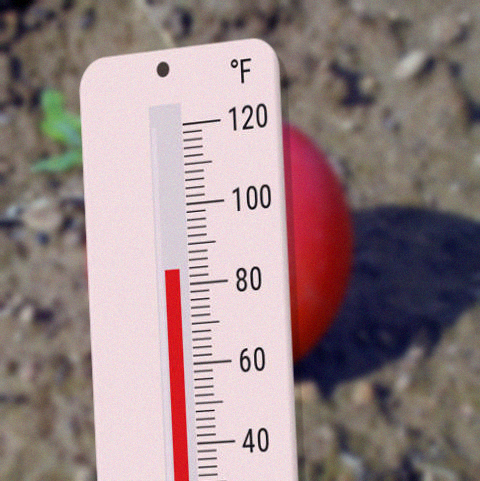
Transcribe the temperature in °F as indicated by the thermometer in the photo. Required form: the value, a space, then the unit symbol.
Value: 84 °F
